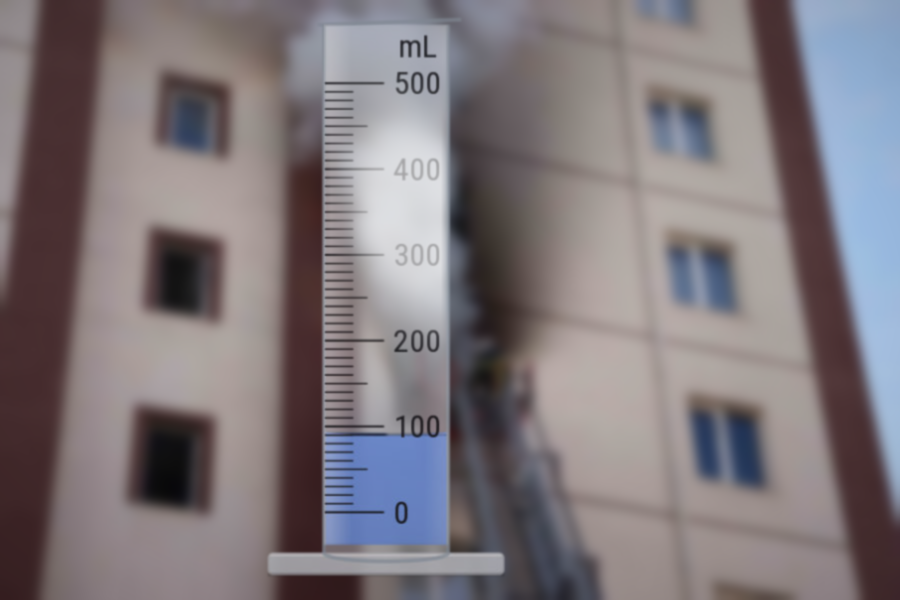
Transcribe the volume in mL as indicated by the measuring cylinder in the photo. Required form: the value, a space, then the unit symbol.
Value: 90 mL
